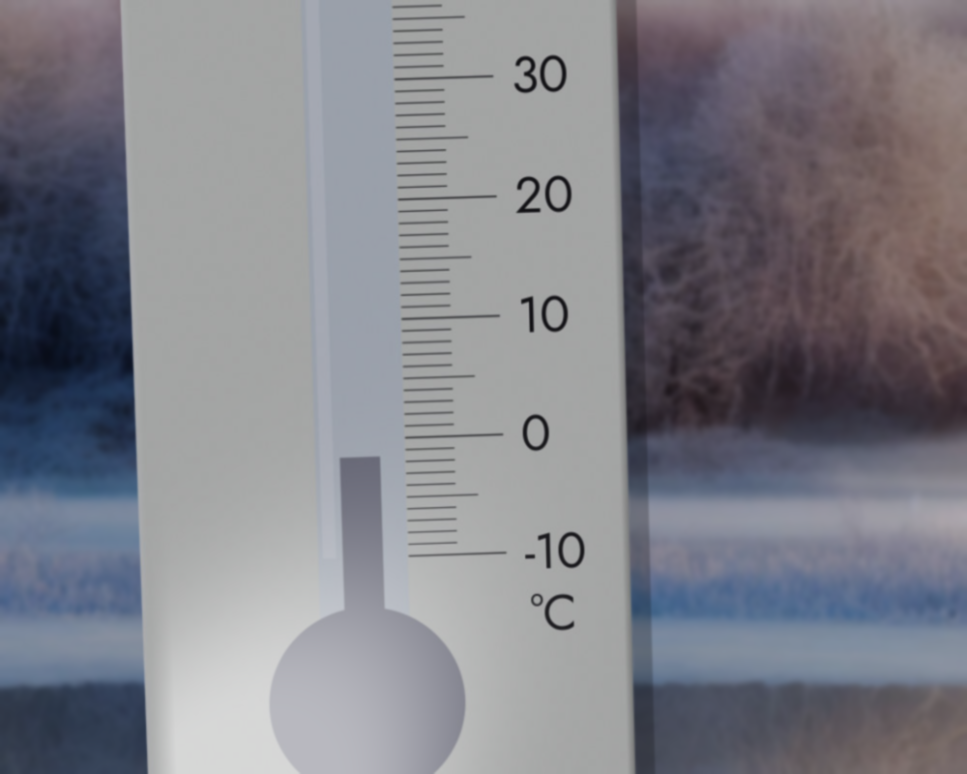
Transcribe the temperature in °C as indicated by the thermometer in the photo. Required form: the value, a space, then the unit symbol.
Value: -1.5 °C
